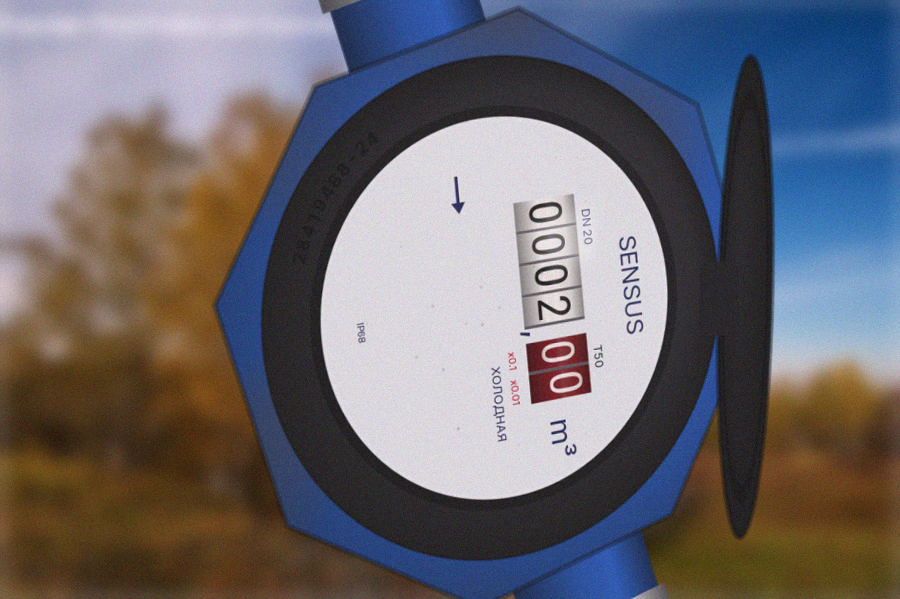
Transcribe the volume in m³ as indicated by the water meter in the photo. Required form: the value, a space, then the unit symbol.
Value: 2.00 m³
